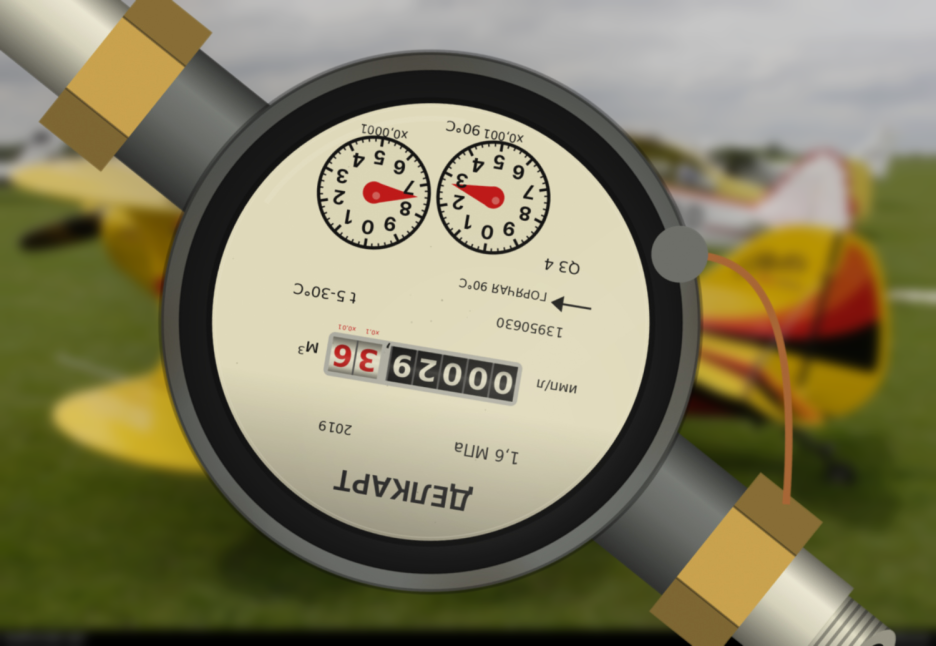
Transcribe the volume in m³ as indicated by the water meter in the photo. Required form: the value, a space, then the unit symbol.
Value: 29.3627 m³
